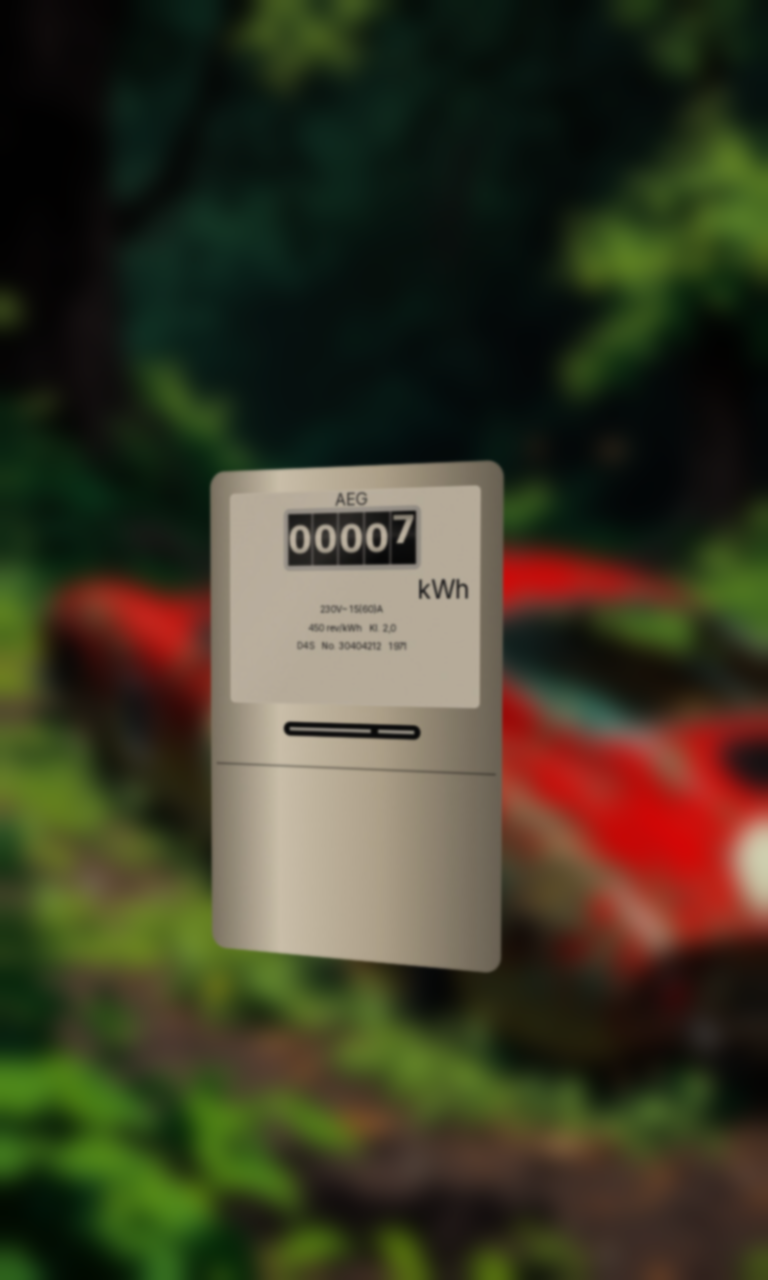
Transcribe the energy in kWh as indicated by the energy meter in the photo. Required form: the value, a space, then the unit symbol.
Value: 7 kWh
